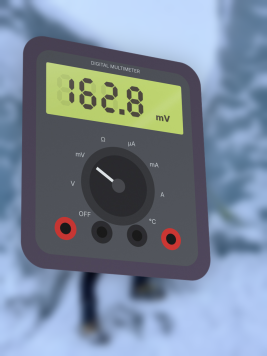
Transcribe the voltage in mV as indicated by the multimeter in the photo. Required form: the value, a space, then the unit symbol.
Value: 162.8 mV
